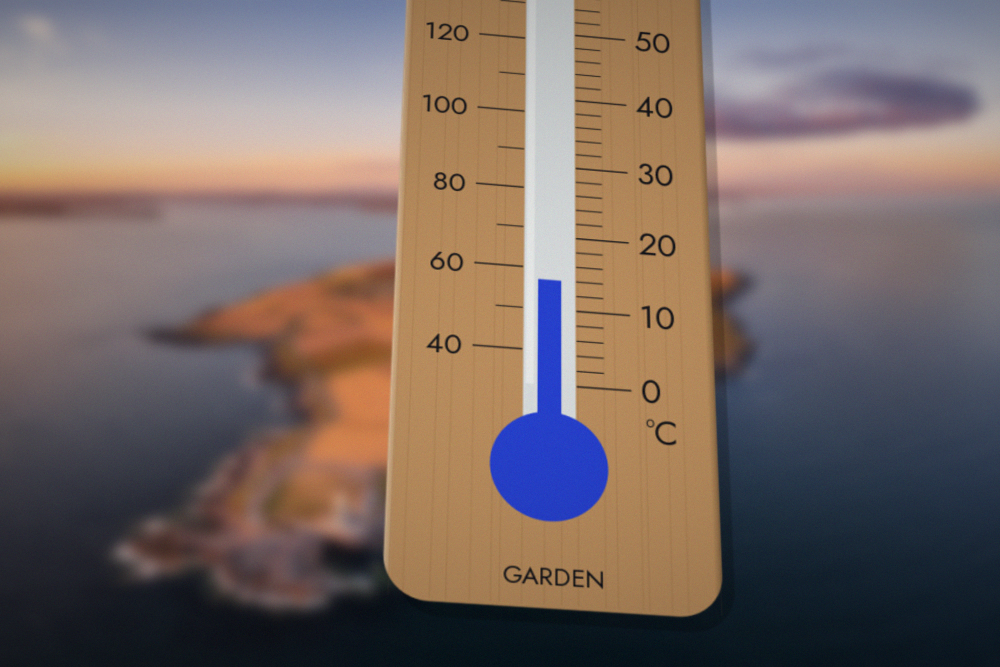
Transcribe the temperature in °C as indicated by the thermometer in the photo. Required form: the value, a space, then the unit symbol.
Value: 14 °C
